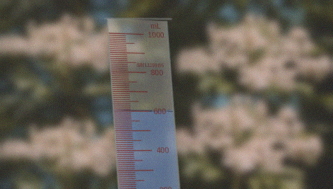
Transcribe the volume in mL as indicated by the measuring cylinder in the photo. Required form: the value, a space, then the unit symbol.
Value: 600 mL
